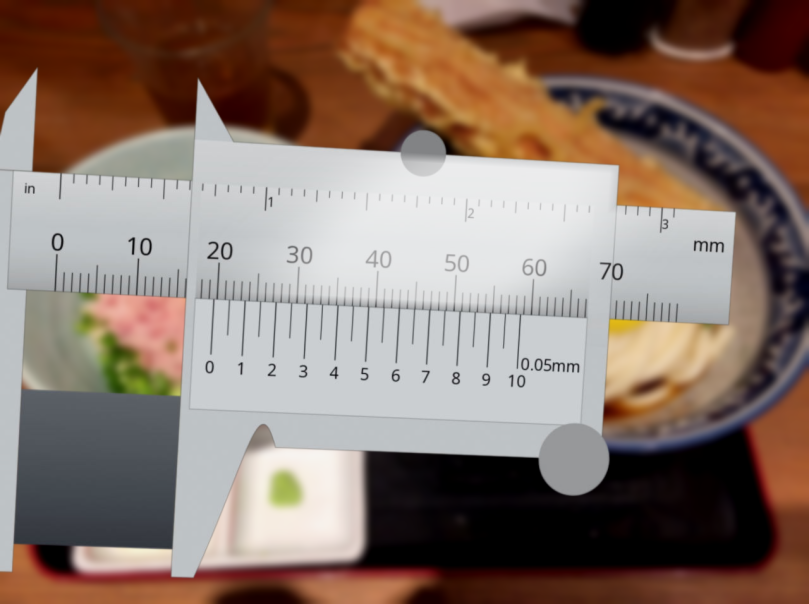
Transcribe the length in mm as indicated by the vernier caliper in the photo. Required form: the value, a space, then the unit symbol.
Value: 19.6 mm
